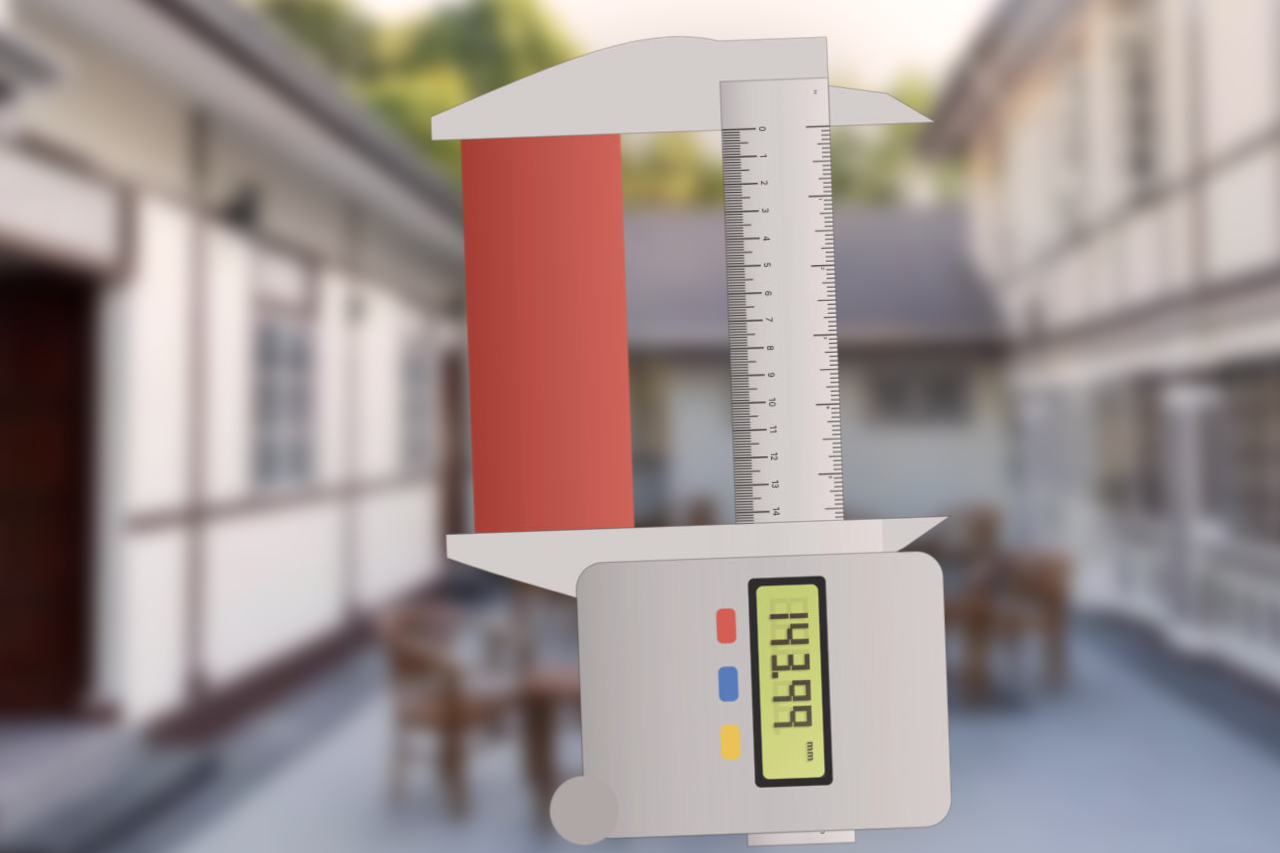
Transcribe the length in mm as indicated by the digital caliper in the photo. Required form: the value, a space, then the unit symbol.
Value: 143.99 mm
